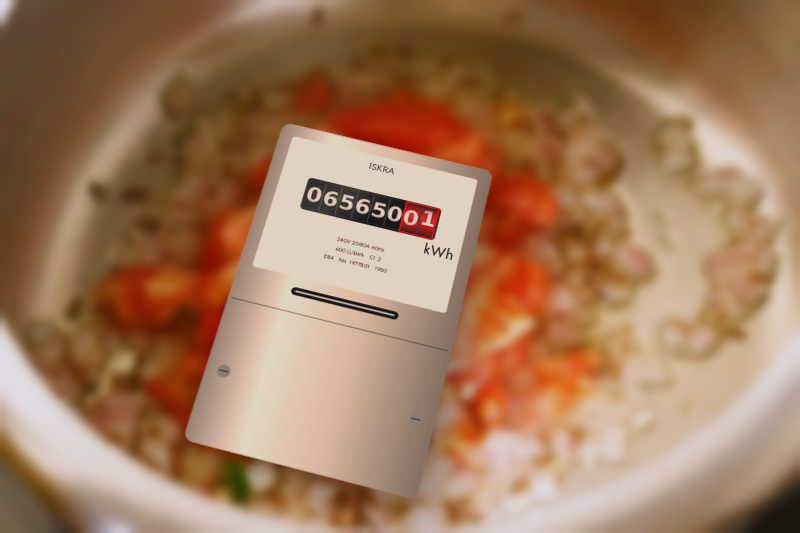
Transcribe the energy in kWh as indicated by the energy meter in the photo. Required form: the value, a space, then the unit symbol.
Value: 65650.01 kWh
